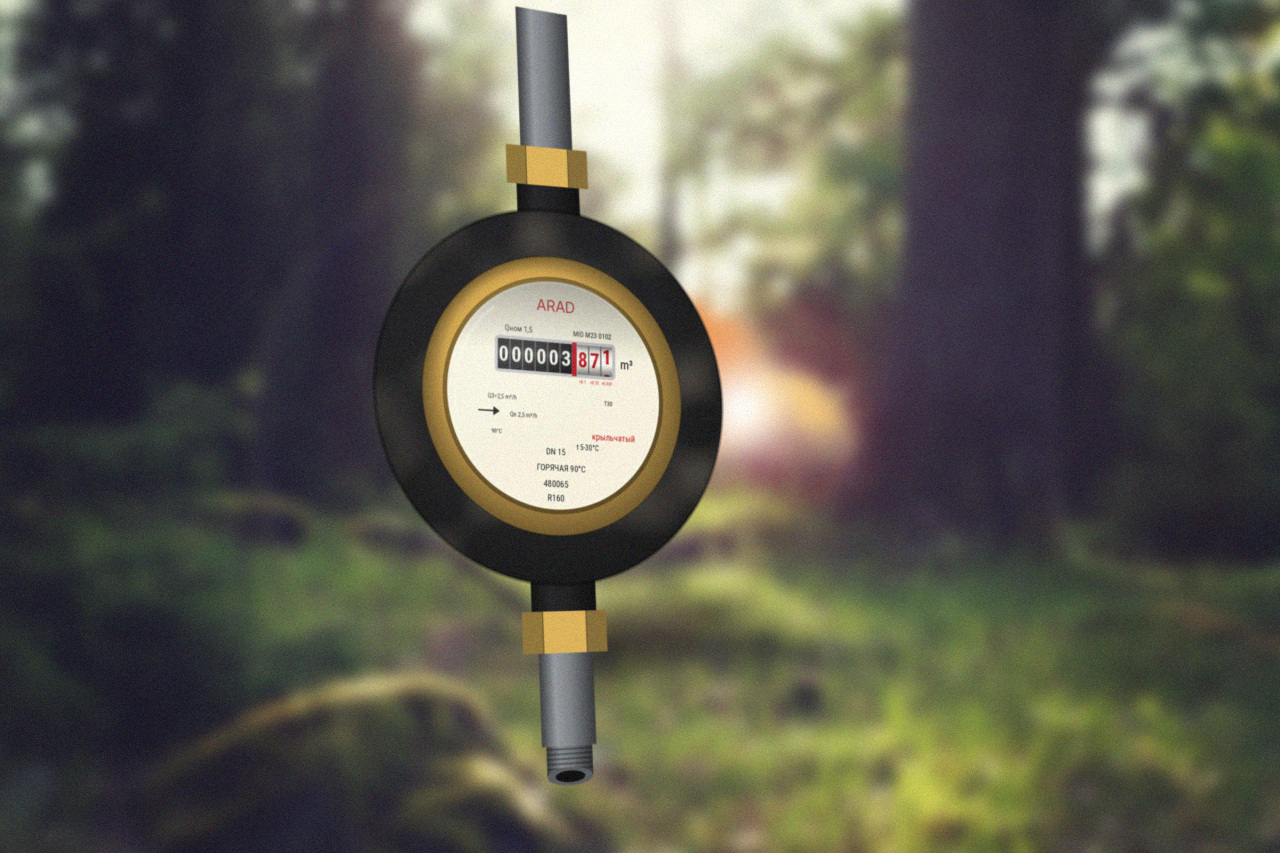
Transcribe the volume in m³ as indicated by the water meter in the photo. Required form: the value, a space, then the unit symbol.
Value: 3.871 m³
